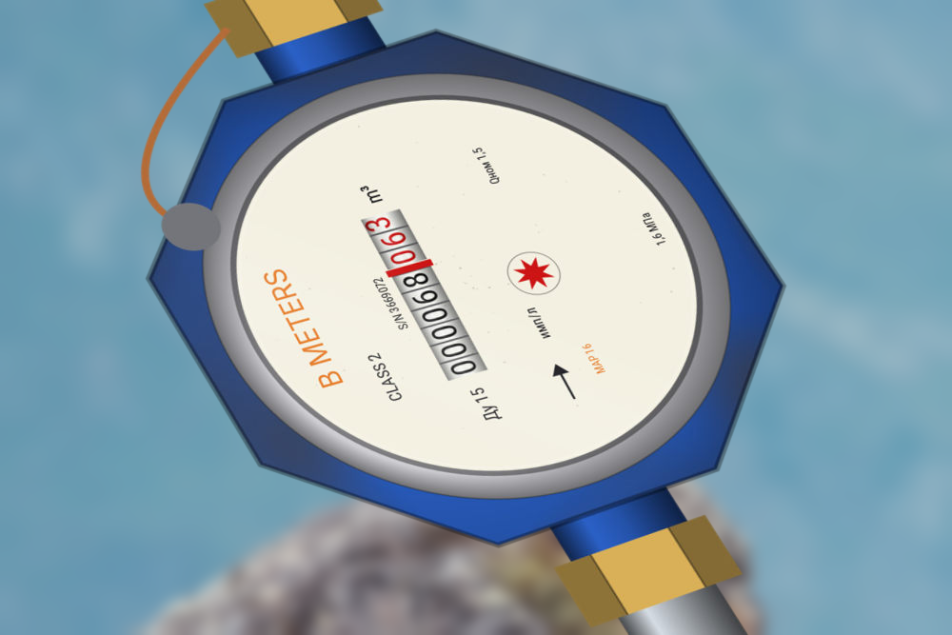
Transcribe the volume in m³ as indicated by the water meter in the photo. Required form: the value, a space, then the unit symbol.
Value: 68.063 m³
